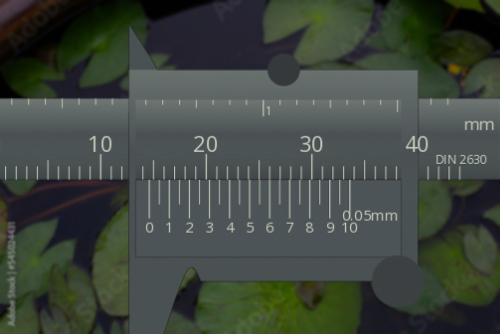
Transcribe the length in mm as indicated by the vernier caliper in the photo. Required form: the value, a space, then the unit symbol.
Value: 14.6 mm
